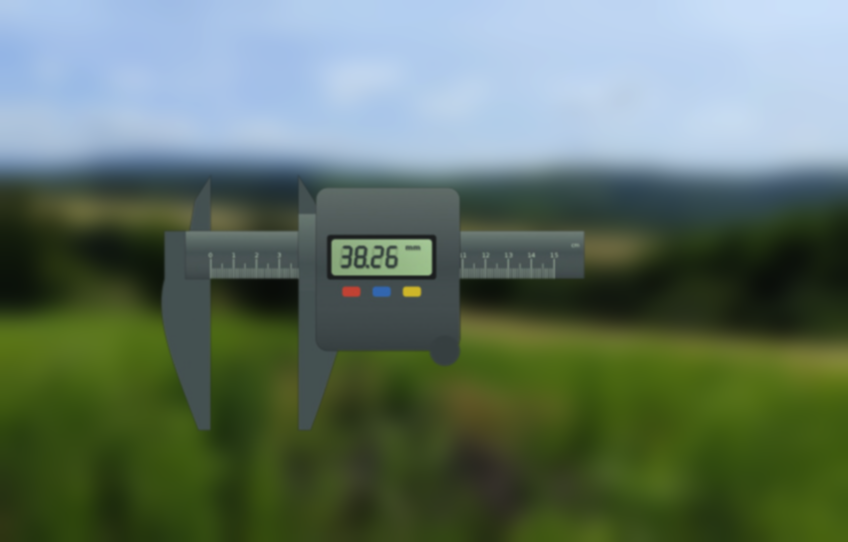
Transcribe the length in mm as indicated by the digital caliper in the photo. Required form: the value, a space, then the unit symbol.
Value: 38.26 mm
